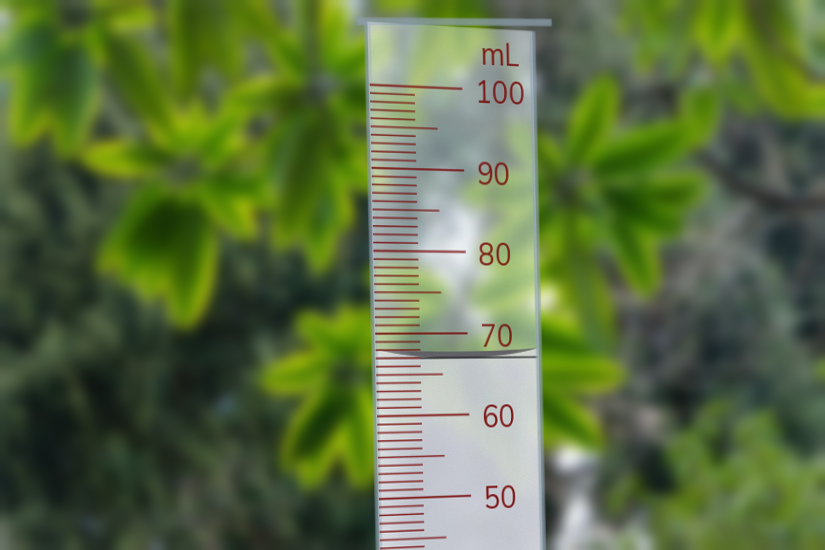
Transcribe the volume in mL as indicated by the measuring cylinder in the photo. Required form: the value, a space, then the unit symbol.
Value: 67 mL
